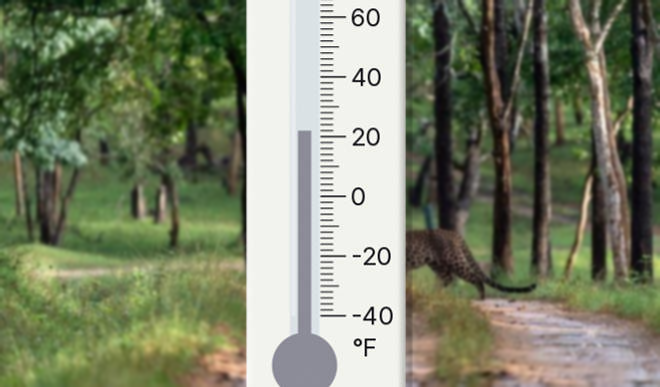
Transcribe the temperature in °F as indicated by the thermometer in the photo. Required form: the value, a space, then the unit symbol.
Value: 22 °F
